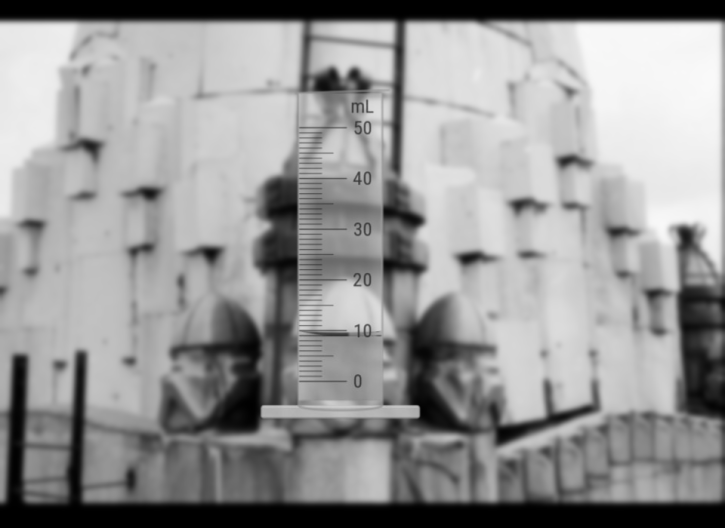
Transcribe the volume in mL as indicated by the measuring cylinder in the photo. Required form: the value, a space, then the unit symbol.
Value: 9 mL
